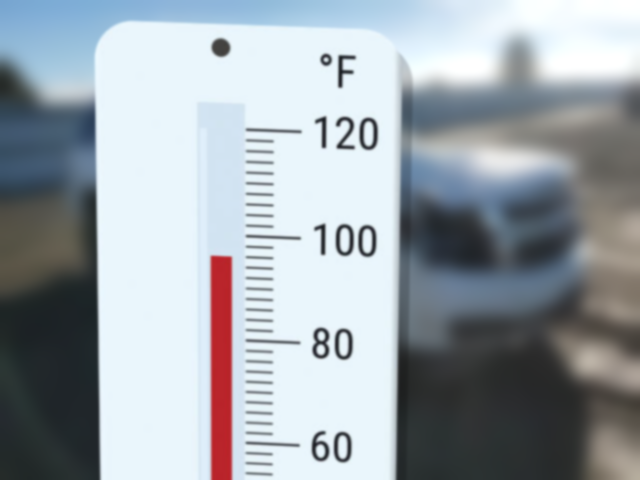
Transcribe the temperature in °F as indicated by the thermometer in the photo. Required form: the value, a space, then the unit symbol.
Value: 96 °F
